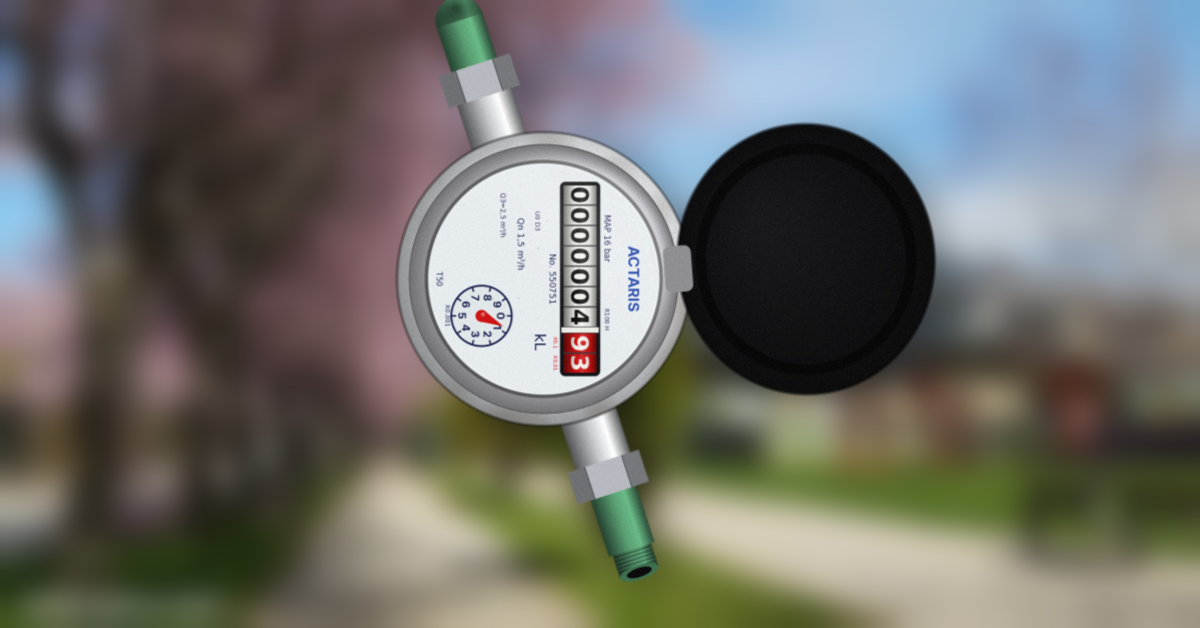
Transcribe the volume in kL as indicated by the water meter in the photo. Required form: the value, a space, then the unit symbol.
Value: 4.930 kL
